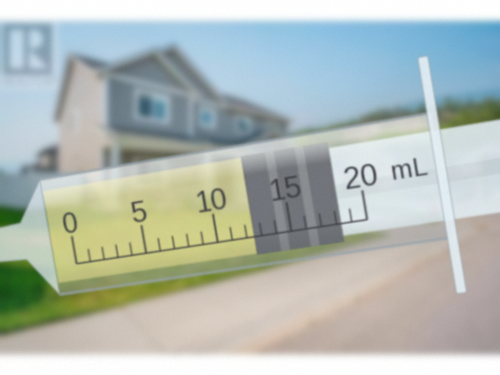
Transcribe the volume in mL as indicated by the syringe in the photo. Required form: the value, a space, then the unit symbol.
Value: 12.5 mL
